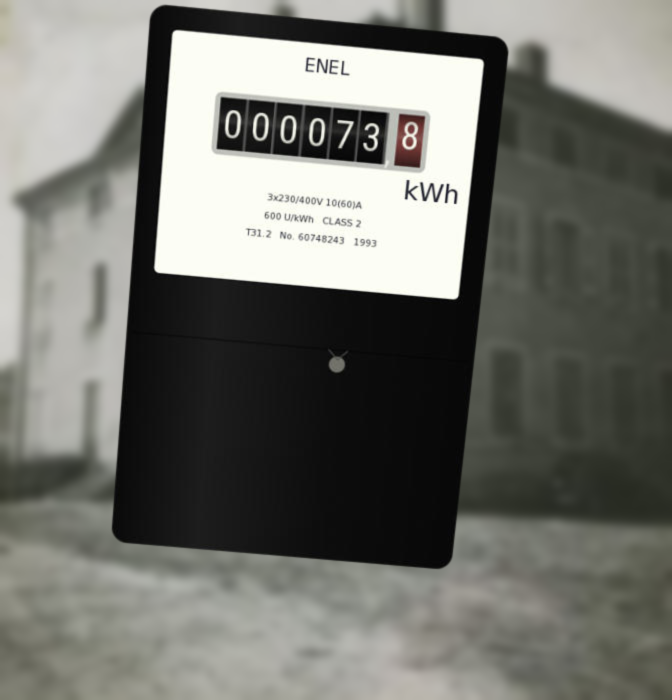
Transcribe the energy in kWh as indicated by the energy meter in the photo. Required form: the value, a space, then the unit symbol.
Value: 73.8 kWh
